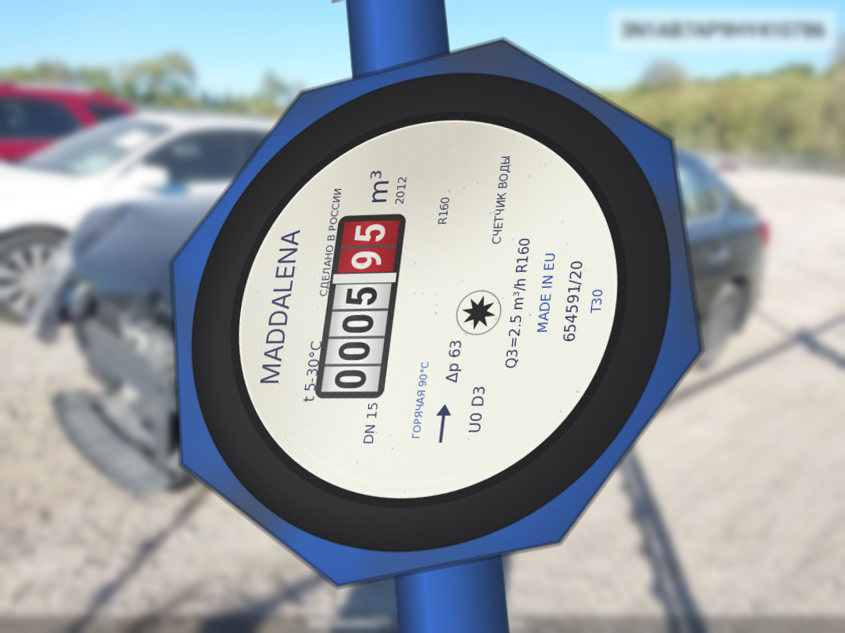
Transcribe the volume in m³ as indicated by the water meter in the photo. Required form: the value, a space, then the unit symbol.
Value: 5.95 m³
